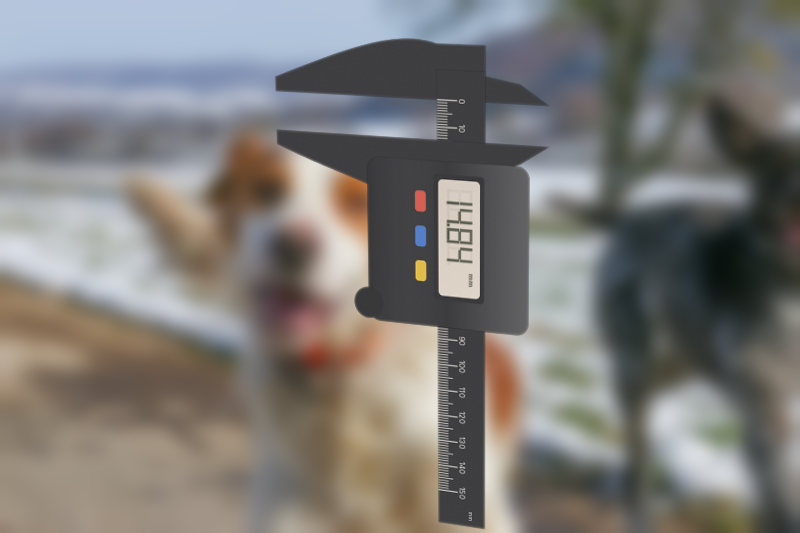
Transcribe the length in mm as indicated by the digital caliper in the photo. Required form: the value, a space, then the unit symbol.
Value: 14.84 mm
